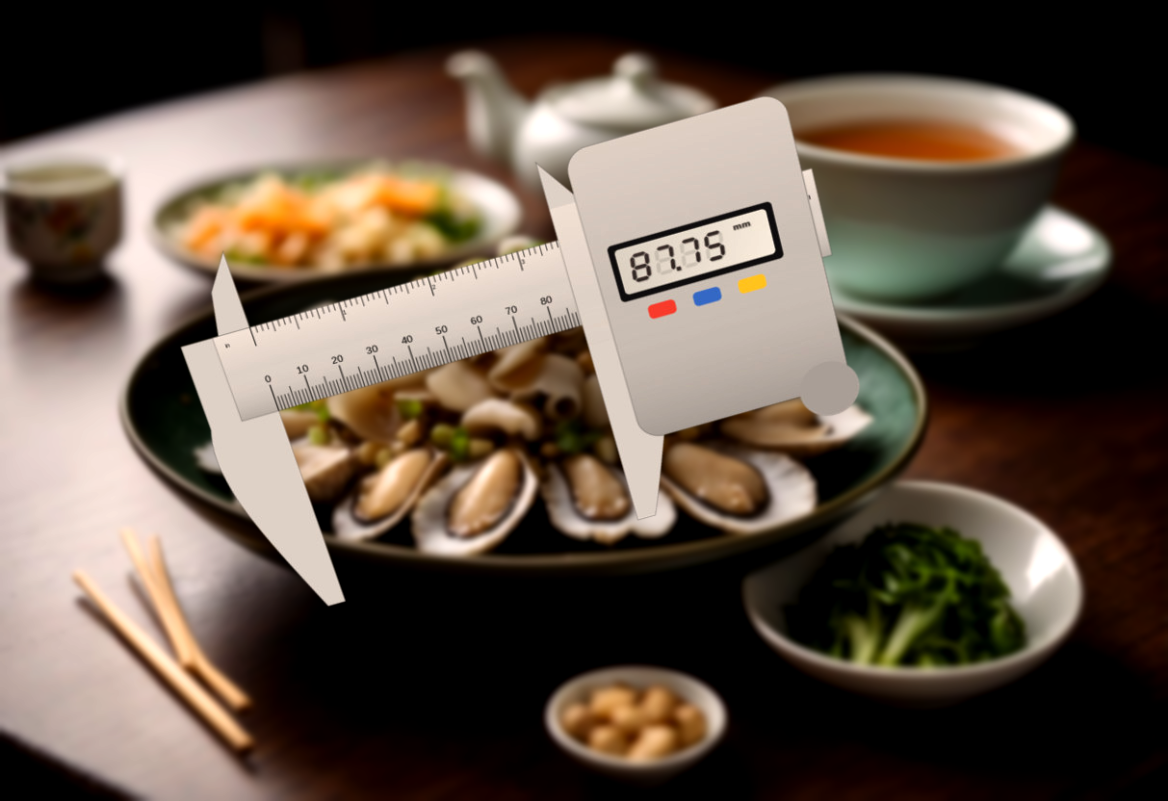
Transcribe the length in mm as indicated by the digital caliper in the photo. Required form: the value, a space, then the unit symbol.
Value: 87.75 mm
